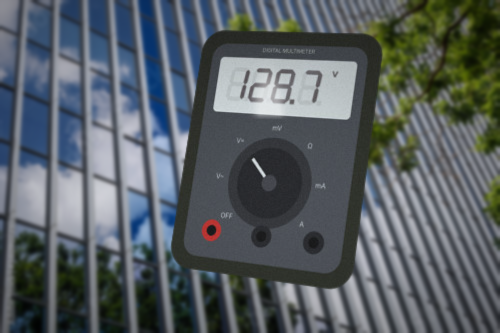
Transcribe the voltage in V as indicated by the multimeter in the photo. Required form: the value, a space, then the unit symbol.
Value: 128.7 V
